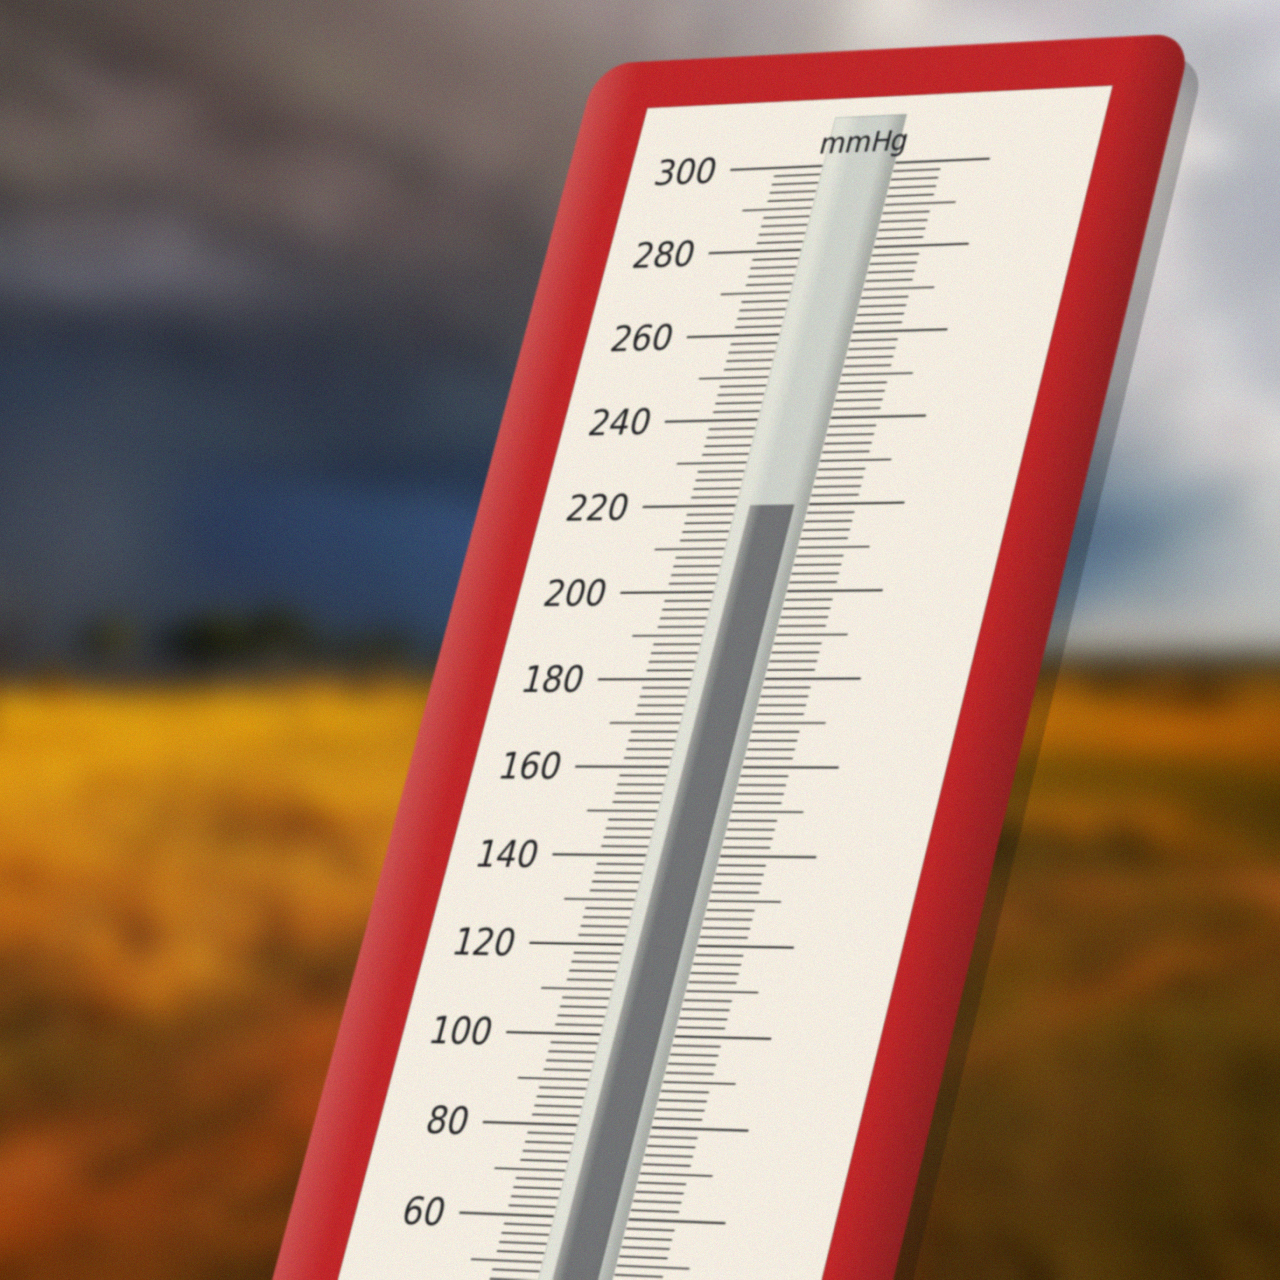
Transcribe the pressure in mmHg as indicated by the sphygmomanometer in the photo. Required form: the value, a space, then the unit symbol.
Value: 220 mmHg
